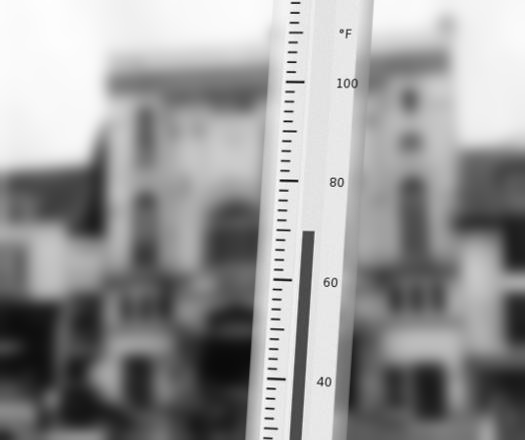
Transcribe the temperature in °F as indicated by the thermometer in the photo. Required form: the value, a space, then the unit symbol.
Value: 70 °F
